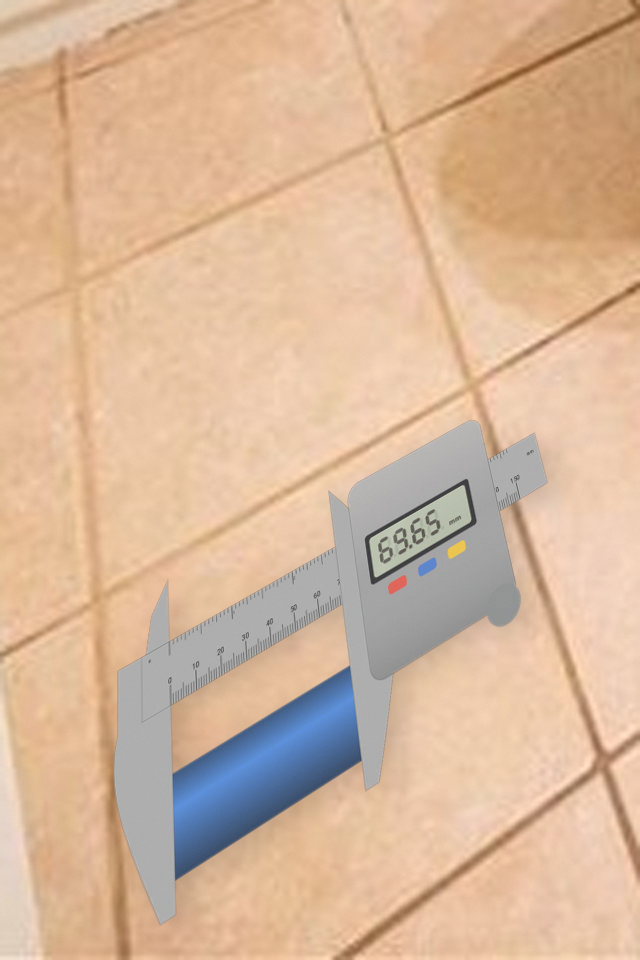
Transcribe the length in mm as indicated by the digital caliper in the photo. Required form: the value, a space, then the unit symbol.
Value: 69.65 mm
